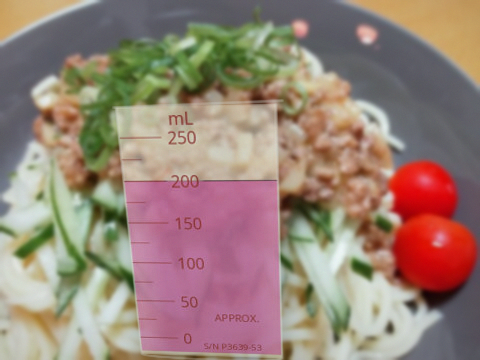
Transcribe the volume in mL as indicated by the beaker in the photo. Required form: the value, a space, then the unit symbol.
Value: 200 mL
